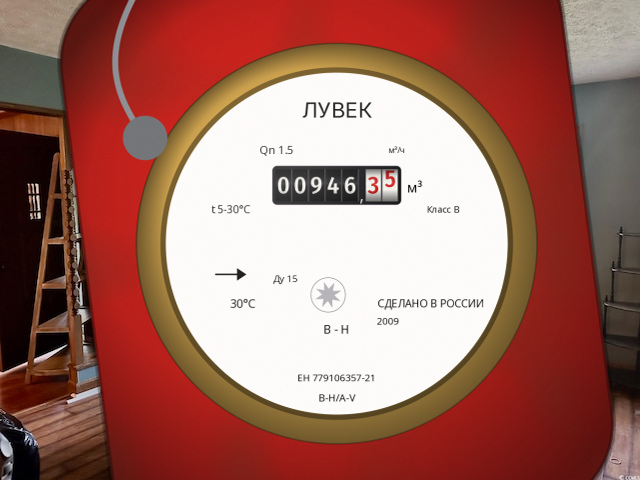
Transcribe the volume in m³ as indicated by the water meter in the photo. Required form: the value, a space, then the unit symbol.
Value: 946.35 m³
